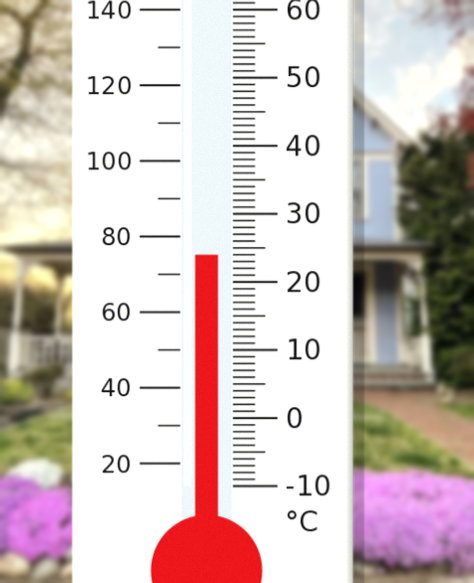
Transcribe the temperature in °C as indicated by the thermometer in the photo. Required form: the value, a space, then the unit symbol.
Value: 24 °C
